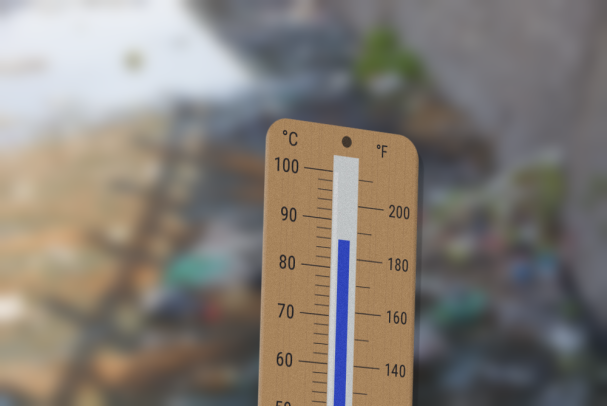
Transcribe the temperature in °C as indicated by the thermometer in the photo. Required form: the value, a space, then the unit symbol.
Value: 86 °C
